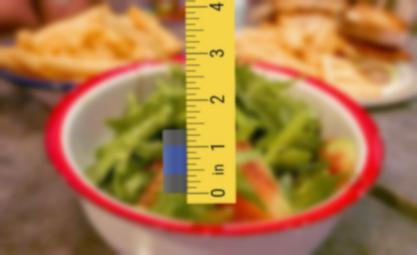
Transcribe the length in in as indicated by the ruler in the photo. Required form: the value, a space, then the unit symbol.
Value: 1.375 in
